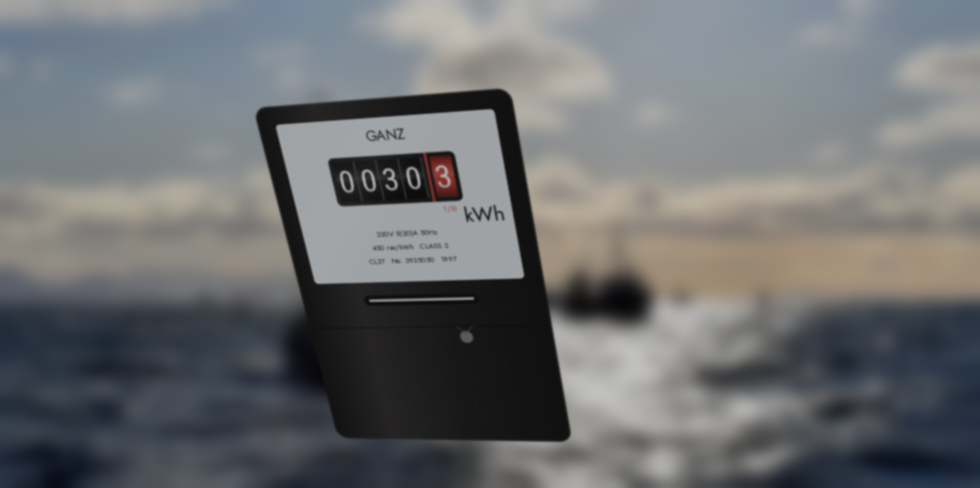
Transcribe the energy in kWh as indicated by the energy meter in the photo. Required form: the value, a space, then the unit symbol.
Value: 30.3 kWh
